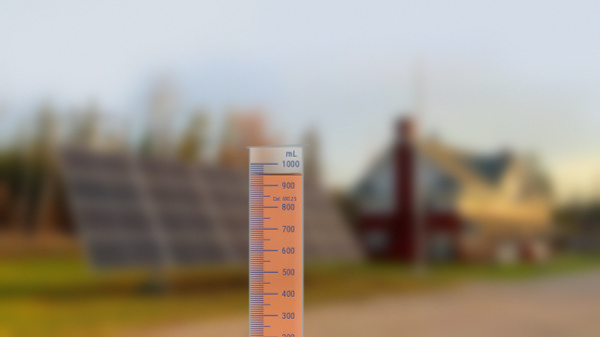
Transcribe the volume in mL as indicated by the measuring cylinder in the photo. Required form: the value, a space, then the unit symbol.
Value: 950 mL
